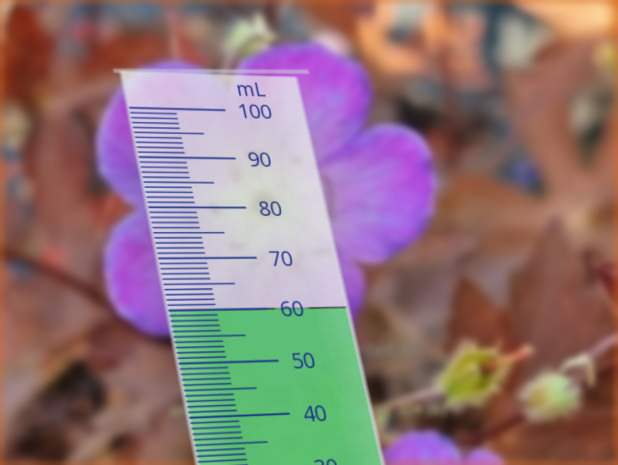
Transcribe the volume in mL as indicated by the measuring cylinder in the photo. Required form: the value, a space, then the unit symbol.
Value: 60 mL
